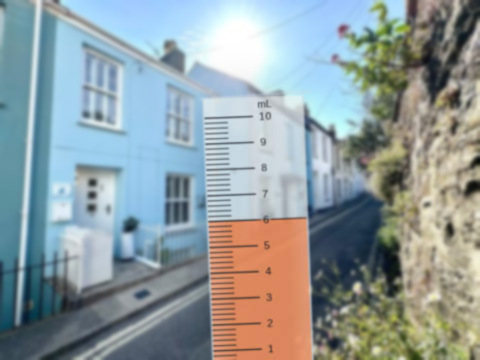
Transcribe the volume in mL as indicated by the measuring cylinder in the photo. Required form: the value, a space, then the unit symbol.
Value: 6 mL
